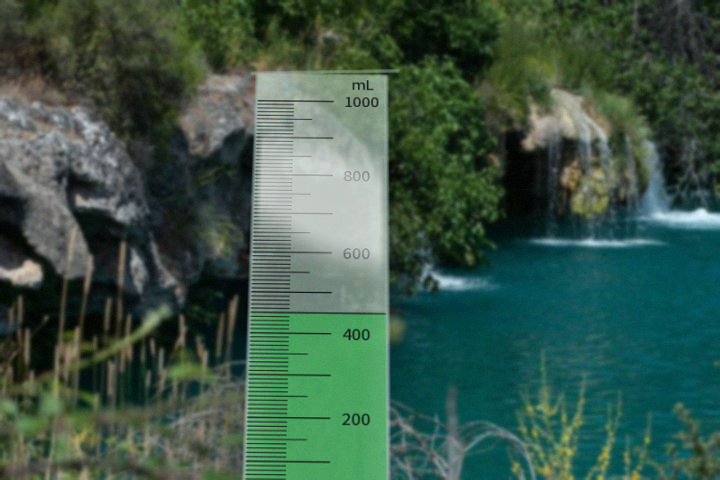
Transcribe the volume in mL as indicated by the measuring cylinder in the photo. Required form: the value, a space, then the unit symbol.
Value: 450 mL
